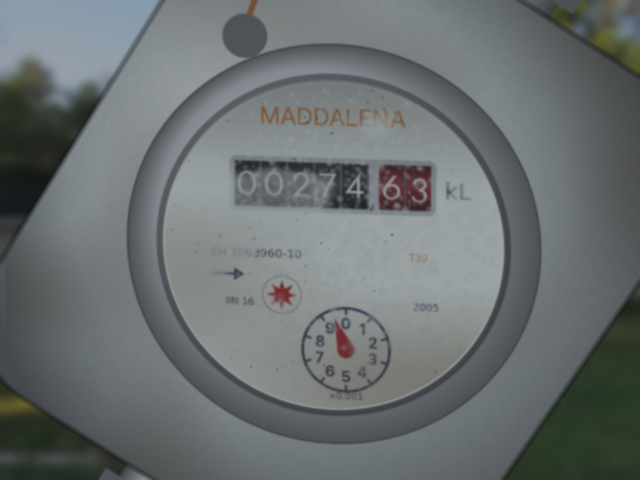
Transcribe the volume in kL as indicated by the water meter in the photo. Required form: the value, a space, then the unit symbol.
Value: 274.629 kL
